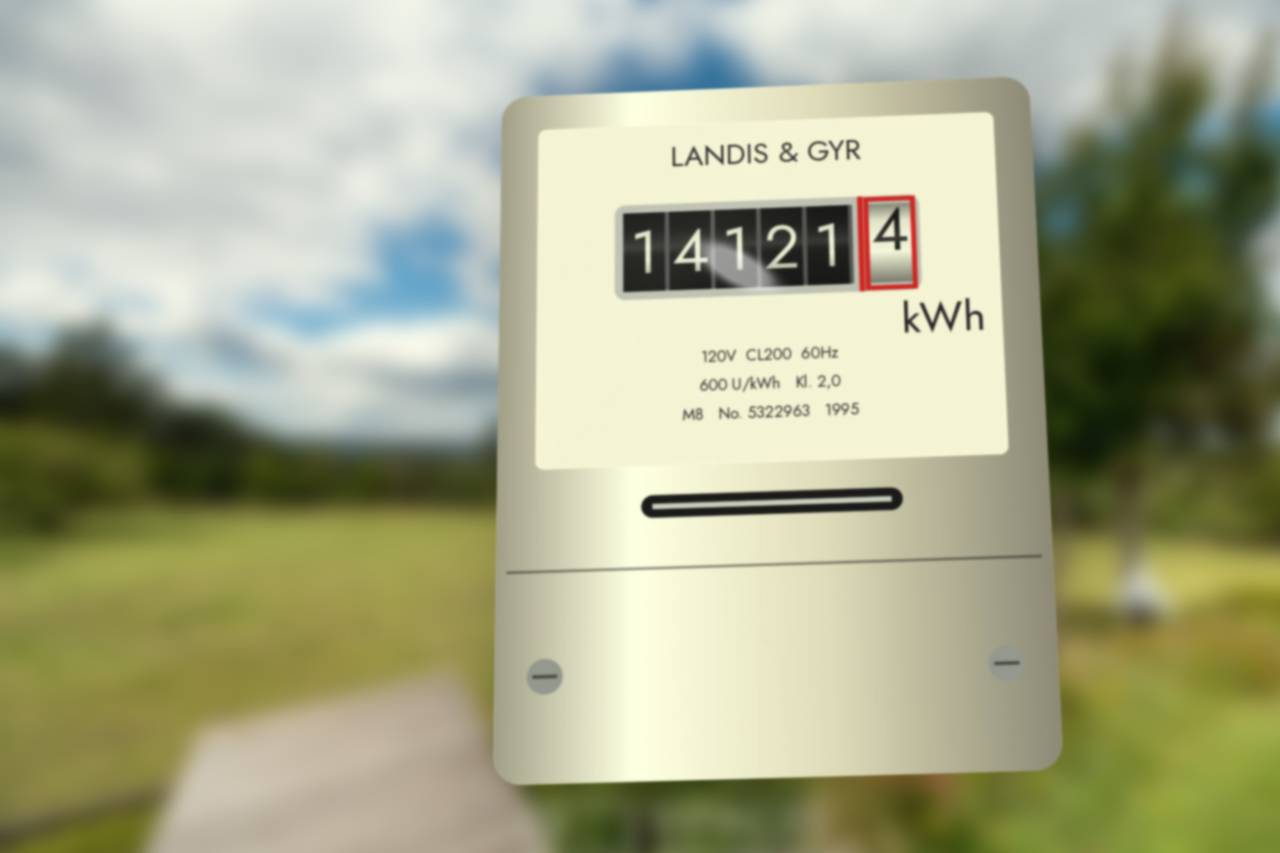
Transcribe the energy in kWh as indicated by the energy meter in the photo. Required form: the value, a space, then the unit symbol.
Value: 14121.4 kWh
